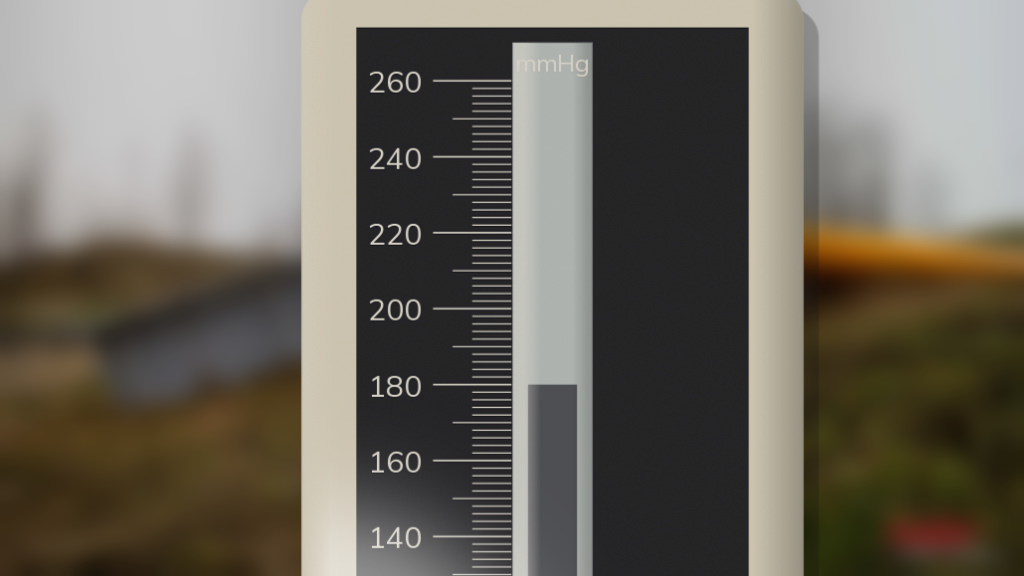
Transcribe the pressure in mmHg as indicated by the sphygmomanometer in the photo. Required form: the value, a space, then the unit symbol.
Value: 180 mmHg
